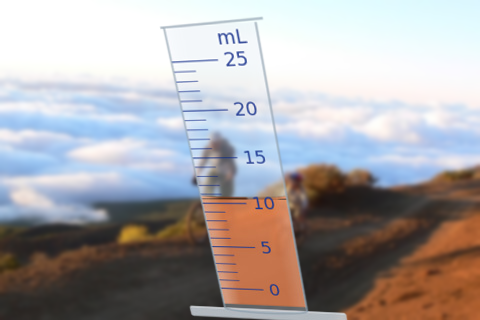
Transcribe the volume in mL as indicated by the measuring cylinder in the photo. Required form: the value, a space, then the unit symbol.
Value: 10.5 mL
